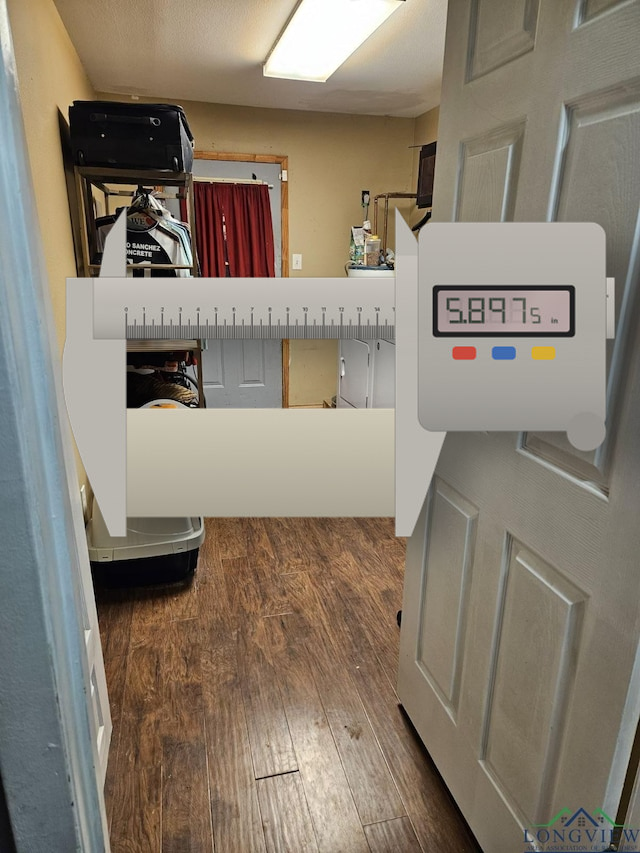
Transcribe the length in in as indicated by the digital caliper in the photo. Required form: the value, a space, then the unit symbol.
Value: 5.8975 in
